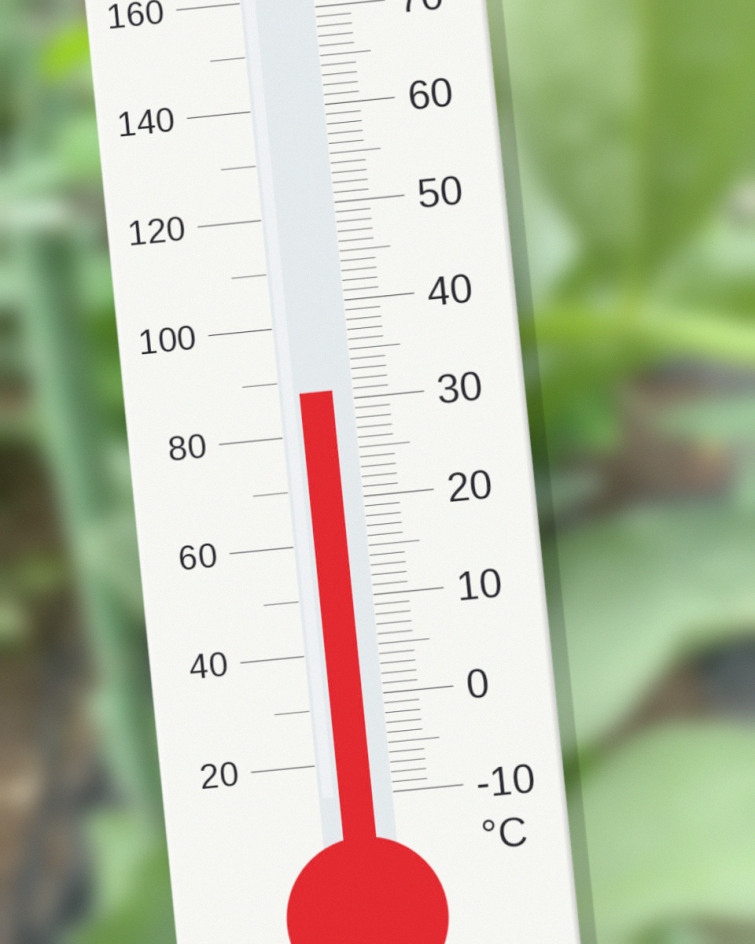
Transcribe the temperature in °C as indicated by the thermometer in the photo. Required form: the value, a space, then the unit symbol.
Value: 31 °C
